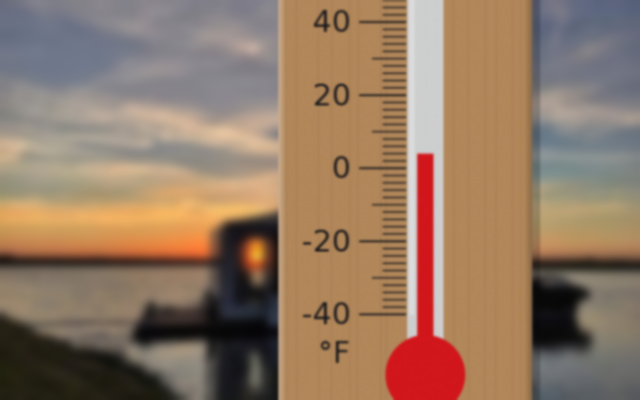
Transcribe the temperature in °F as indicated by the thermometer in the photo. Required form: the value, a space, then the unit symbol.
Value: 4 °F
